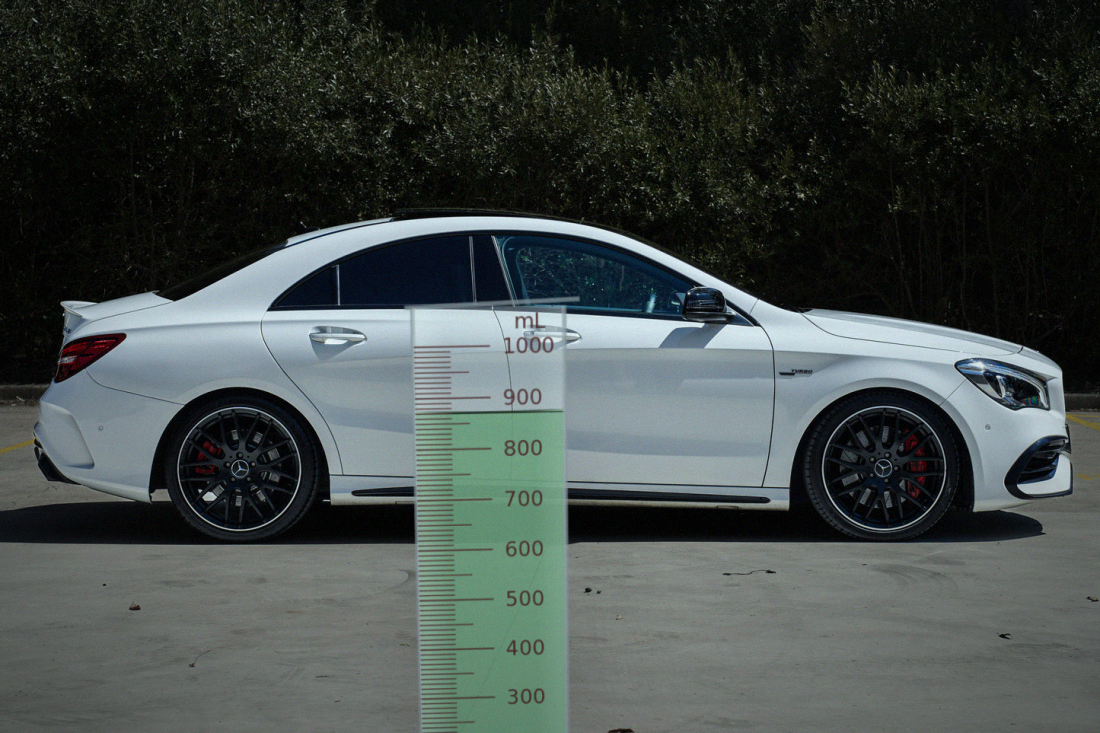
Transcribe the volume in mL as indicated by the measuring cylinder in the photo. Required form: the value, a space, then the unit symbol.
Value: 870 mL
